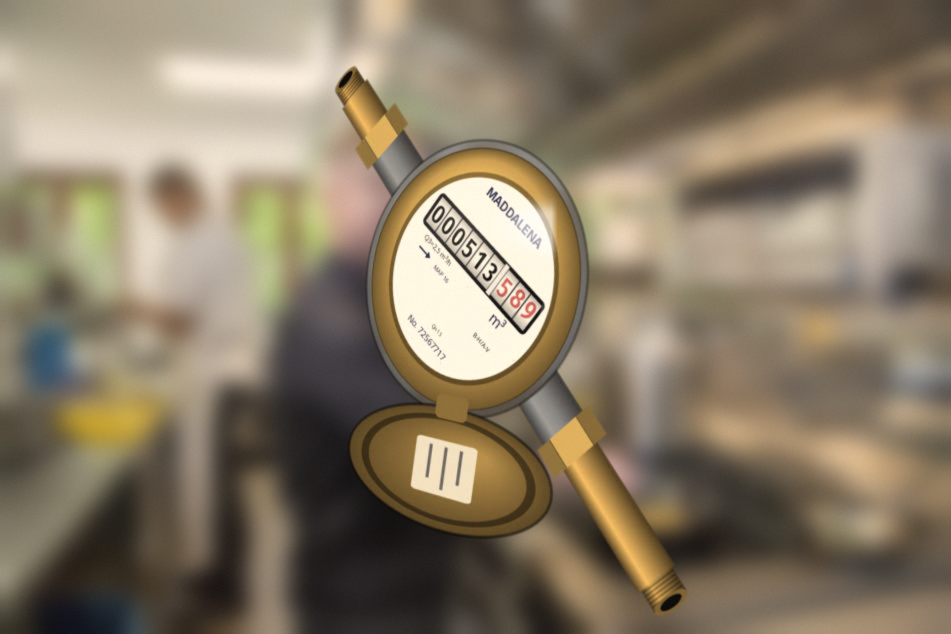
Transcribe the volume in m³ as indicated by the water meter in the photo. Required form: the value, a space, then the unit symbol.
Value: 513.589 m³
